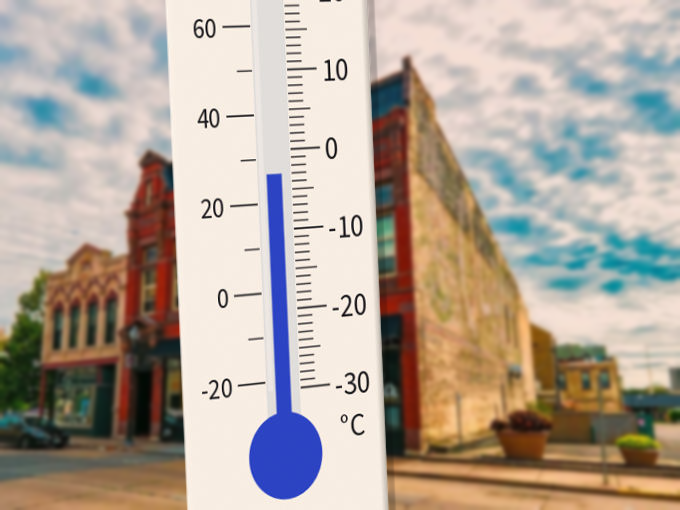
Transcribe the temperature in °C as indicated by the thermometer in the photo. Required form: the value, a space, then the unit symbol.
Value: -3 °C
